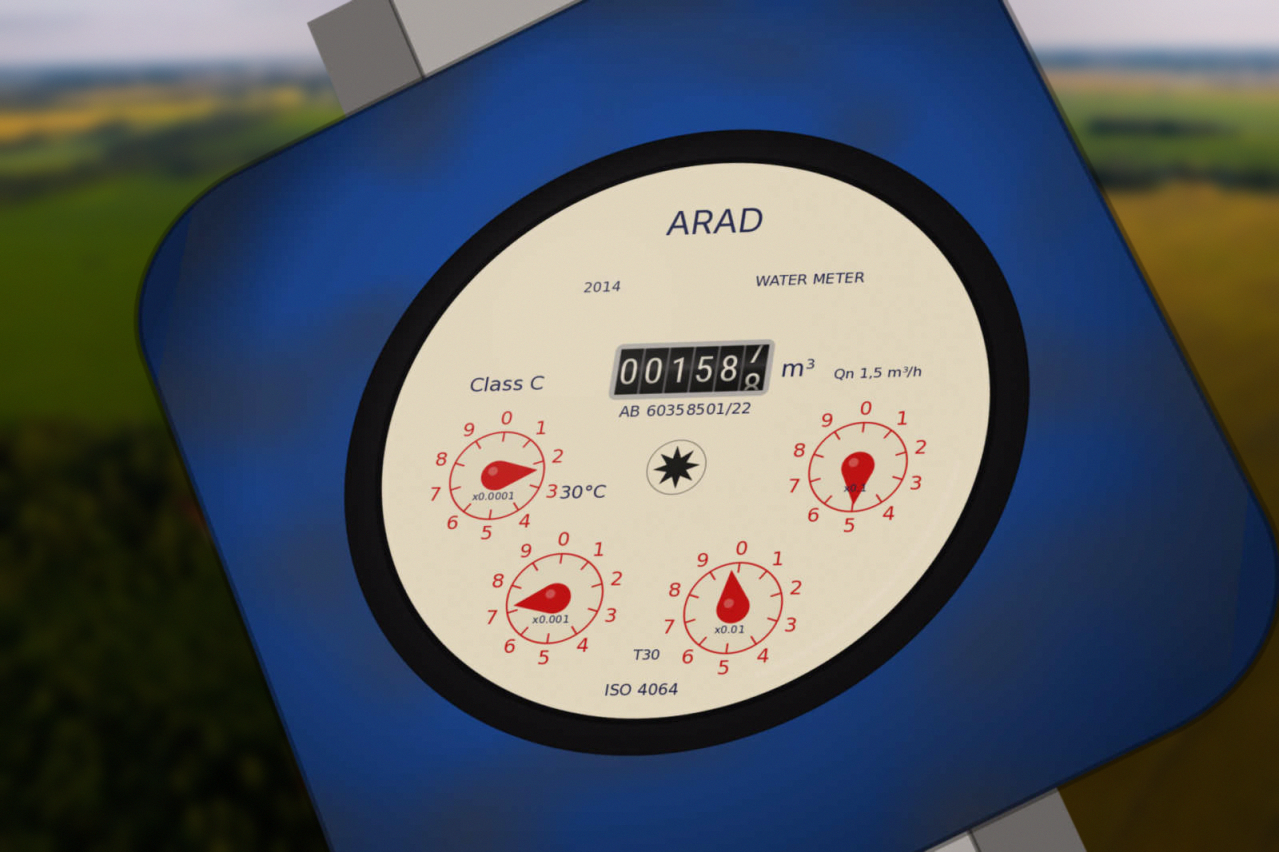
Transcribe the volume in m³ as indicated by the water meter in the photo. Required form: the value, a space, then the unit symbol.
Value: 1587.4972 m³
